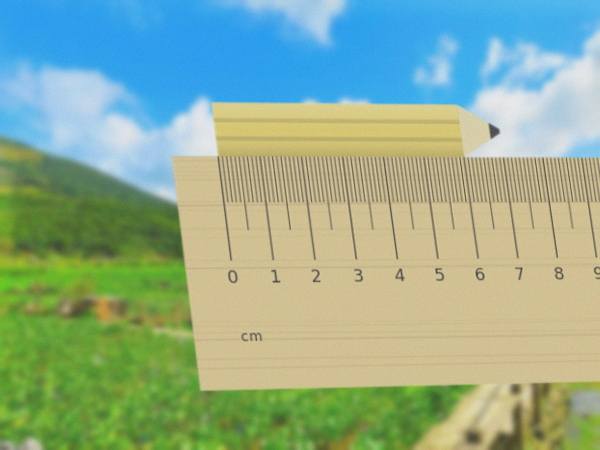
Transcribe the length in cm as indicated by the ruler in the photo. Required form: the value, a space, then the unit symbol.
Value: 7 cm
